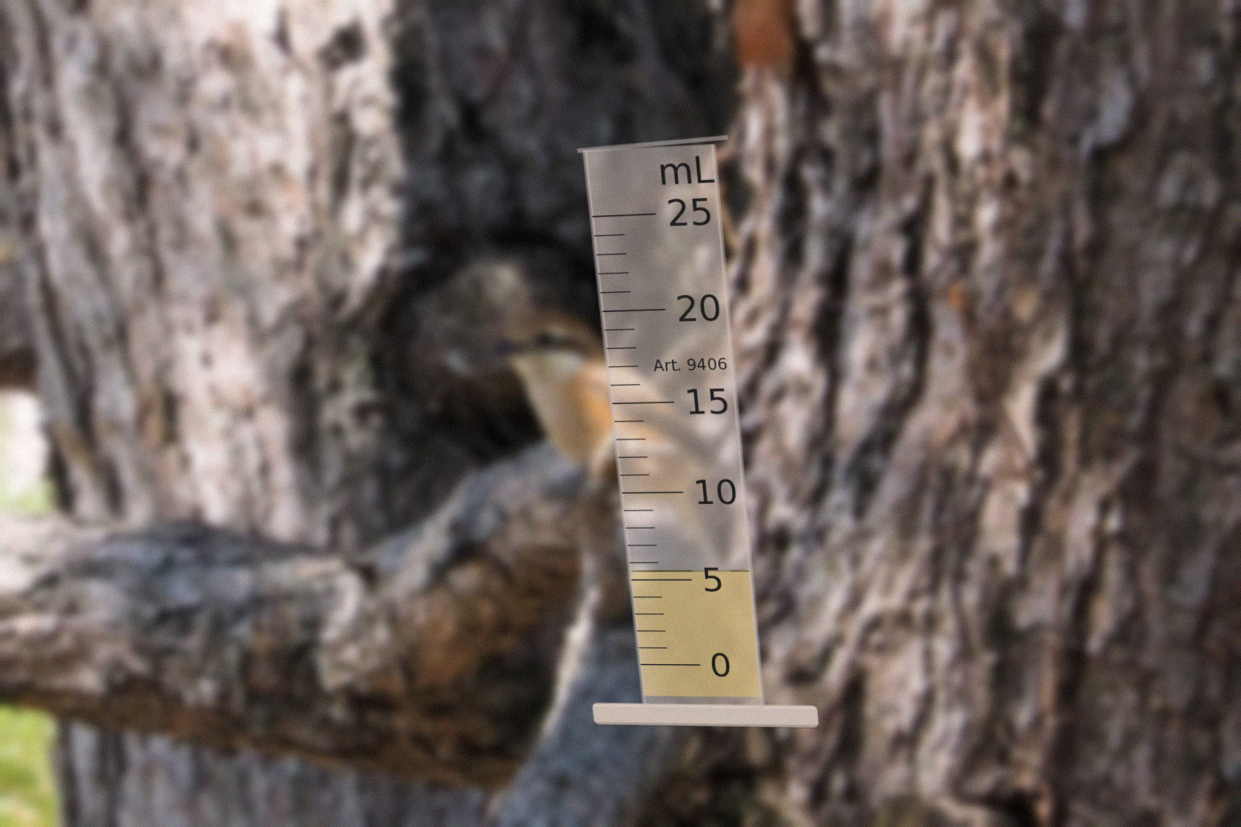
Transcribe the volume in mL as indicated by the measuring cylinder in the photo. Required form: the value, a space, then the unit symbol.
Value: 5.5 mL
